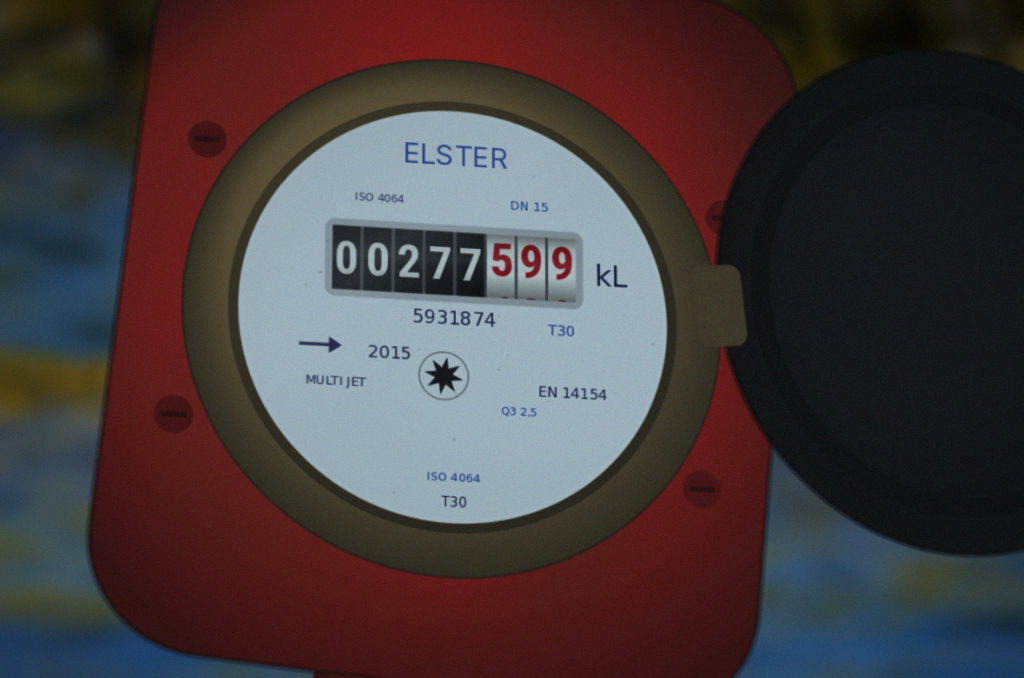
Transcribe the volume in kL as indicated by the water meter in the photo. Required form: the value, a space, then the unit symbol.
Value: 277.599 kL
